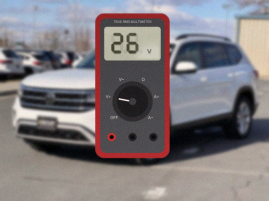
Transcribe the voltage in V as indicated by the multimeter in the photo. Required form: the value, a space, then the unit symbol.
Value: 26 V
